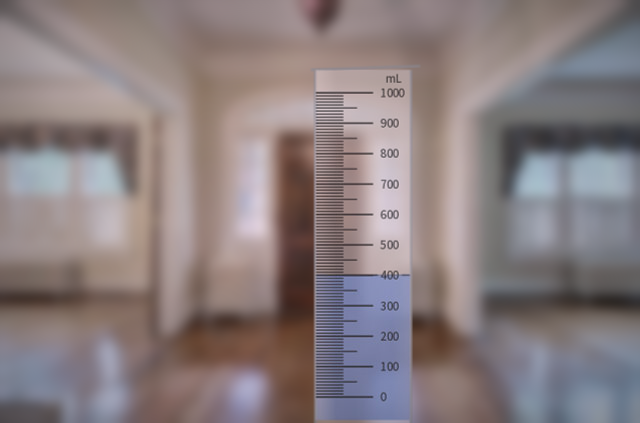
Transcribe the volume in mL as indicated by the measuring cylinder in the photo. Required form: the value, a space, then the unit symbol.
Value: 400 mL
